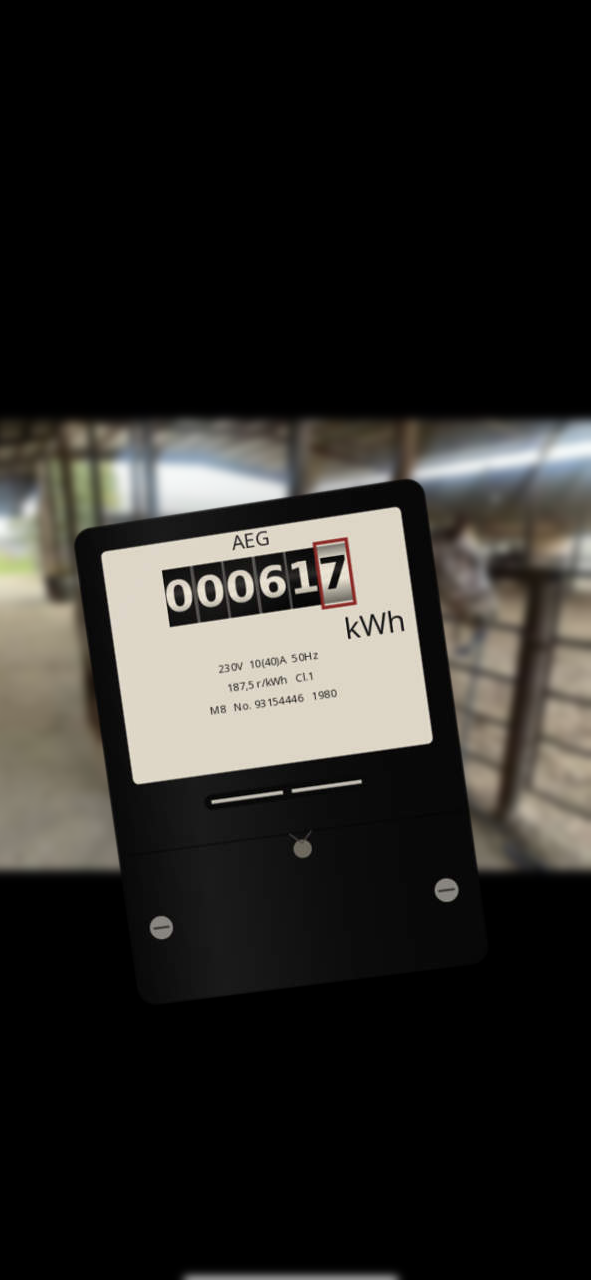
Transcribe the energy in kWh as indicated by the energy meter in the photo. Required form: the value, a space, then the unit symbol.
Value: 61.7 kWh
